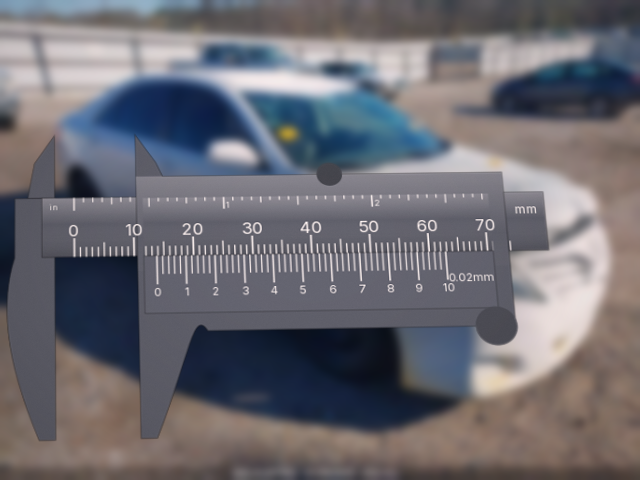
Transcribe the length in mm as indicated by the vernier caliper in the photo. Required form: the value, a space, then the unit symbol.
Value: 13.8 mm
